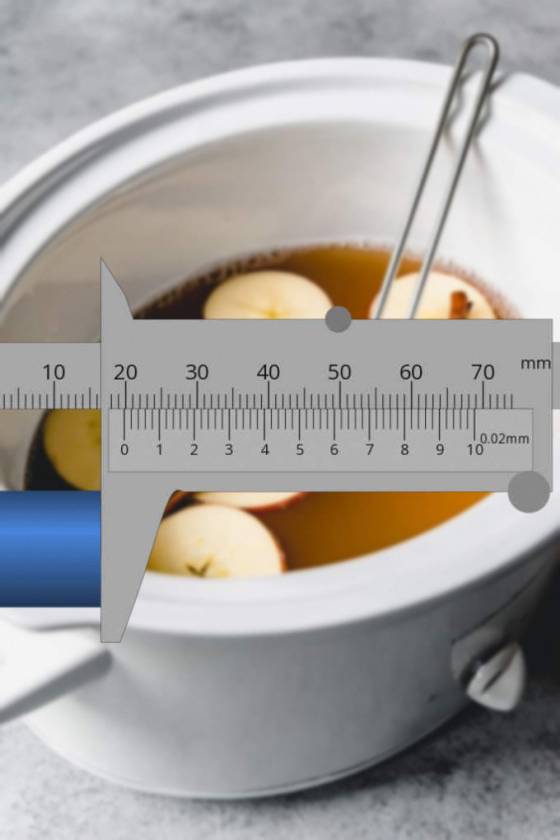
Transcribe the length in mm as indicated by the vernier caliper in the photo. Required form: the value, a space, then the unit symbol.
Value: 19.8 mm
